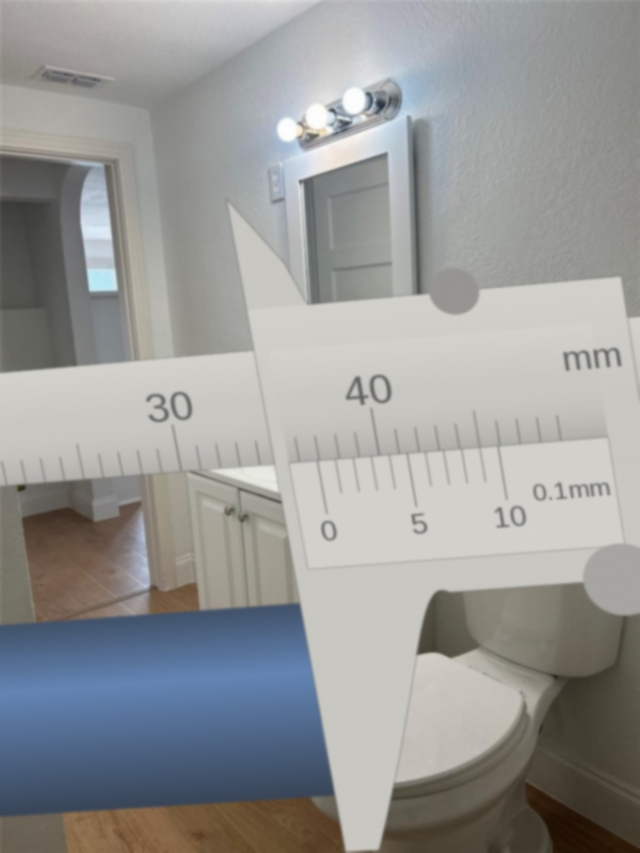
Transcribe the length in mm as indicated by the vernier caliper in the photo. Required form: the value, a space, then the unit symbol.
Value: 36.9 mm
